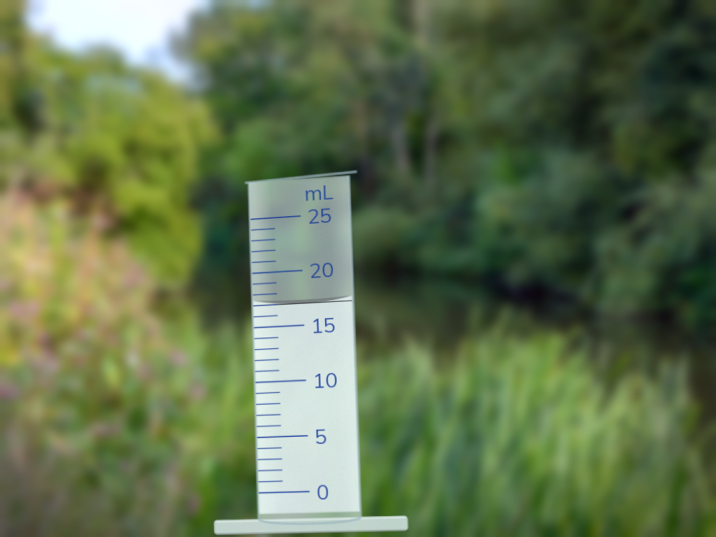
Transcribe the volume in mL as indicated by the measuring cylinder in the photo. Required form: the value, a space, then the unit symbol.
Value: 17 mL
